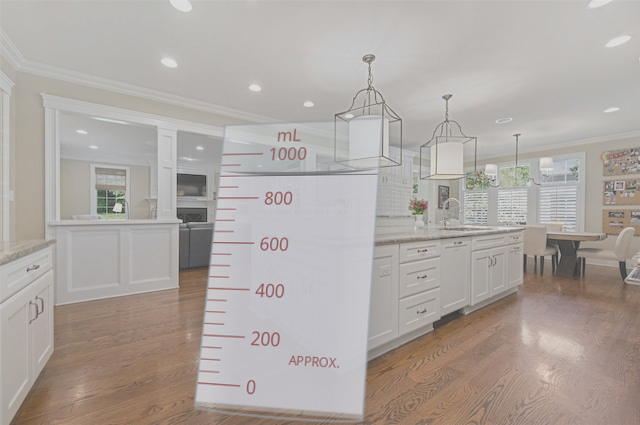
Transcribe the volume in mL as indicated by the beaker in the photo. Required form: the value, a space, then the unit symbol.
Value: 900 mL
